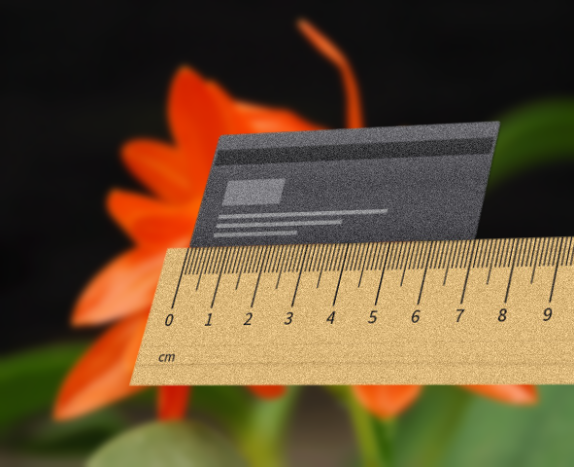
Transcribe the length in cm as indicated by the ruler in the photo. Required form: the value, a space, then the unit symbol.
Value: 7 cm
